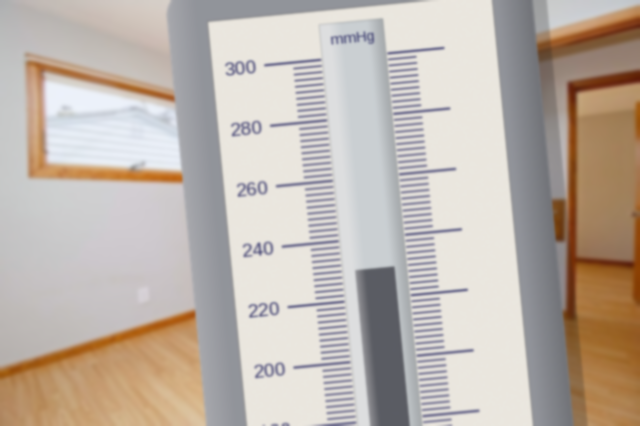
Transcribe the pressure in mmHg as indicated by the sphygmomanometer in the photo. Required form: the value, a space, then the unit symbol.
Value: 230 mmHg
